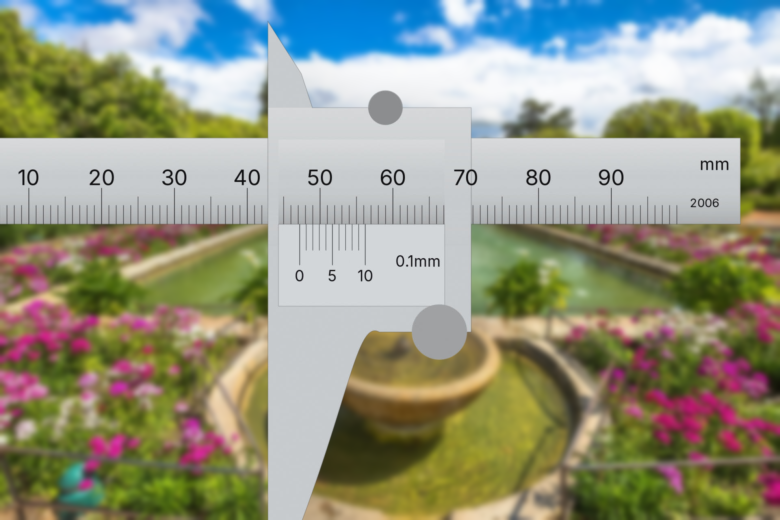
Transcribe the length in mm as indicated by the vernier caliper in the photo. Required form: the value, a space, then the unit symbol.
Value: 47.2 mm
